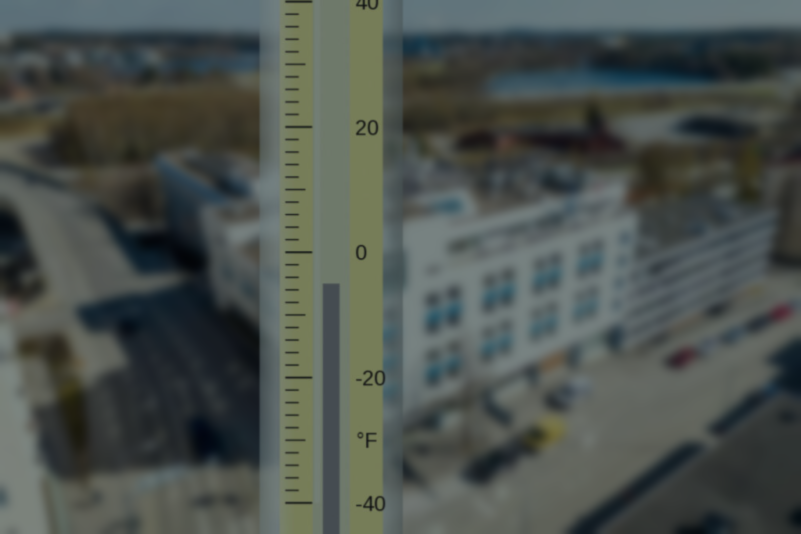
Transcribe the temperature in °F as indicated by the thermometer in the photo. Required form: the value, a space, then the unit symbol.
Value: -5 °F
